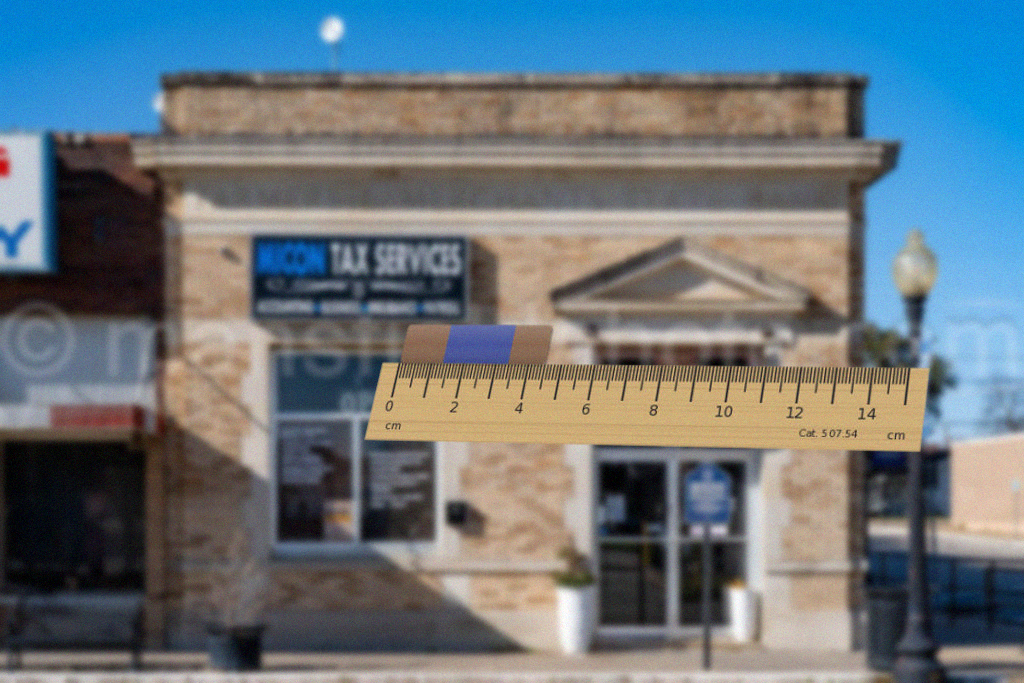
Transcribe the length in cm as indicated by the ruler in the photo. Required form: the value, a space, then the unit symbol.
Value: 4.5 cm
